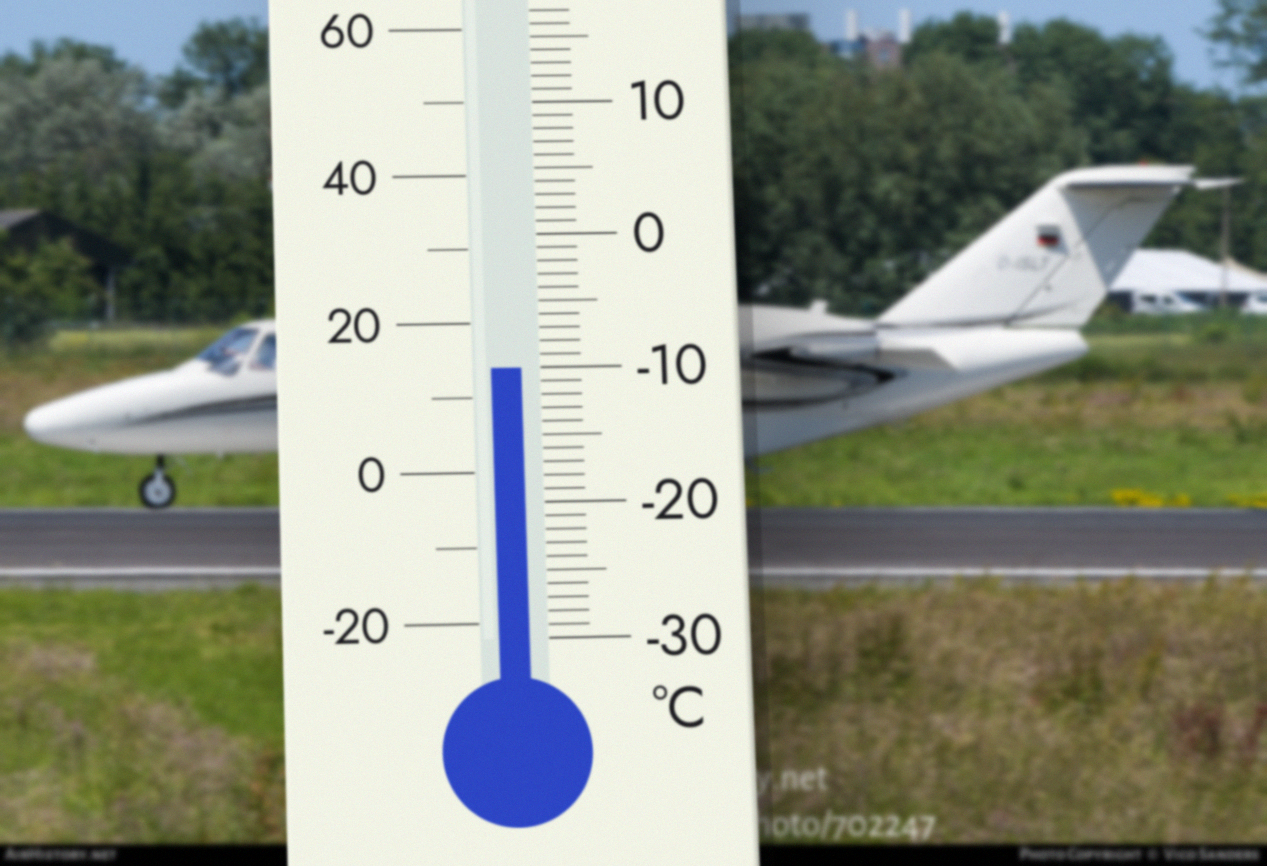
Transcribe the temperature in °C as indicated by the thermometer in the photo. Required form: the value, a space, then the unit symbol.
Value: -10 °C
